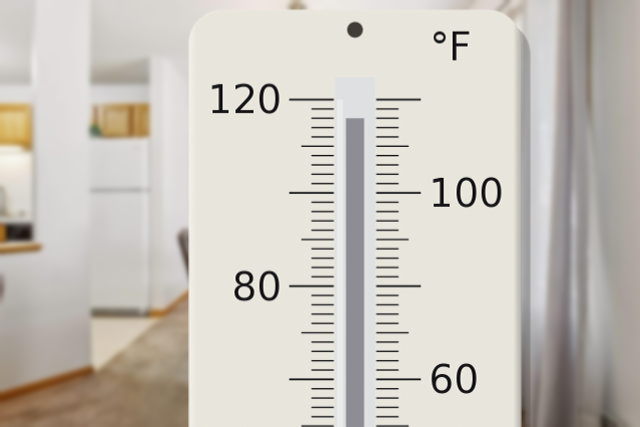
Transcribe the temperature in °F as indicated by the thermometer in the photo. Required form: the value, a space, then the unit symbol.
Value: 116 °F
